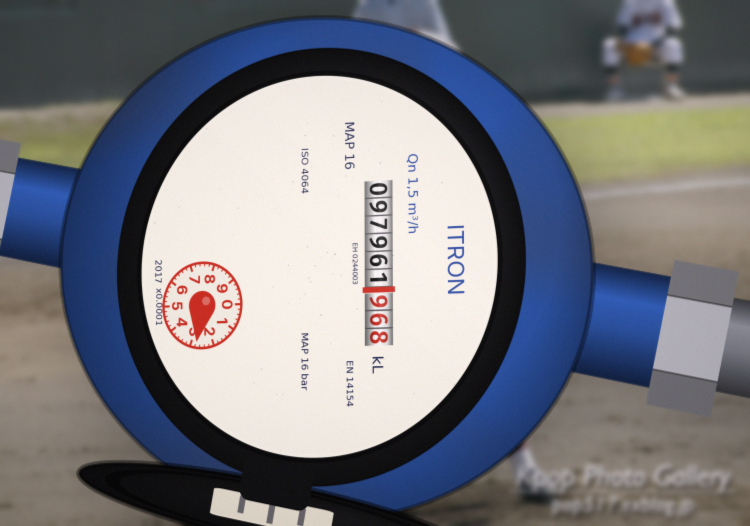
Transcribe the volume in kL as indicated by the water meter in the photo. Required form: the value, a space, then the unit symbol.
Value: 97961.9682 kL
